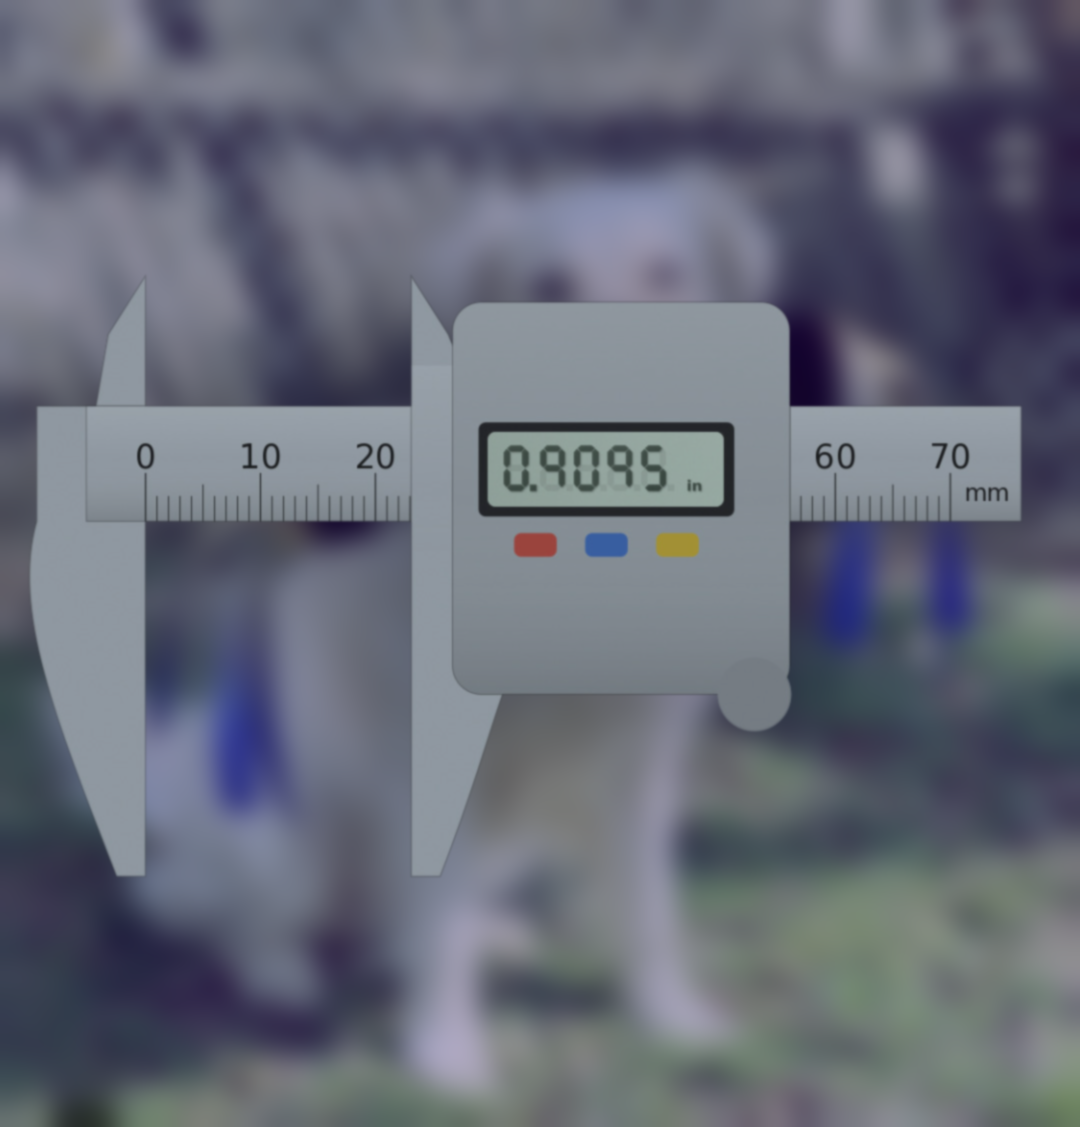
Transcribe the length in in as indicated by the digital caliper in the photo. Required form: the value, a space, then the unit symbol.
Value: 0.9095 in
